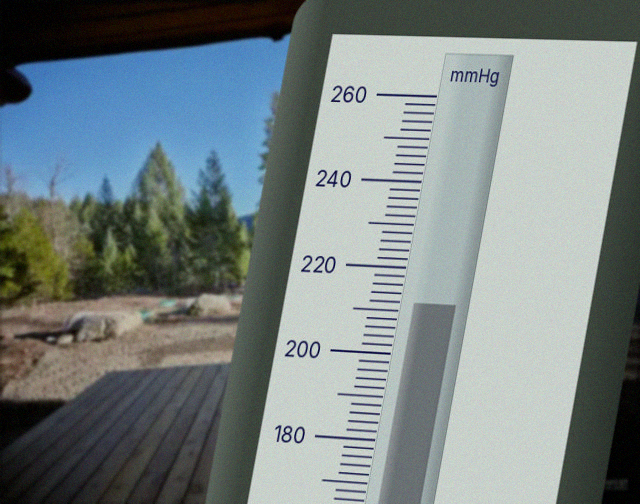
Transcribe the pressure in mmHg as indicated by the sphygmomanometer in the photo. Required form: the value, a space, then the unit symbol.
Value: 212 mmHg
